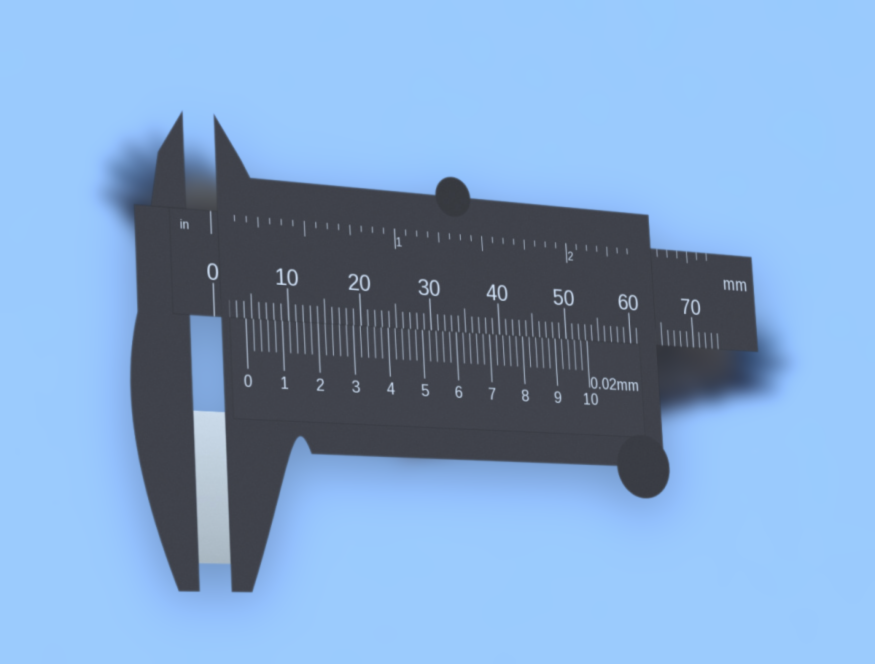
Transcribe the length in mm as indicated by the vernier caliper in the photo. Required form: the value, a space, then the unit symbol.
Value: 4.2 mm
